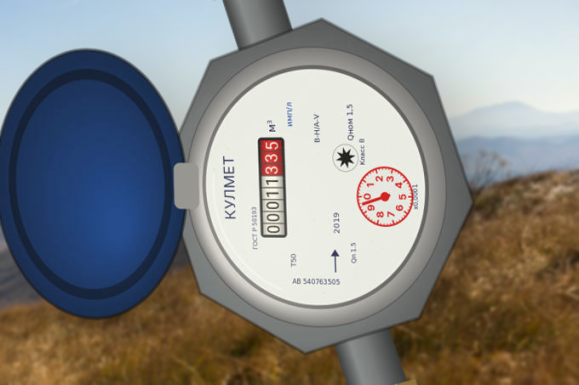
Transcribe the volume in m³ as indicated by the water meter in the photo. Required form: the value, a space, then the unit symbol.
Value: 11.3349 m³
